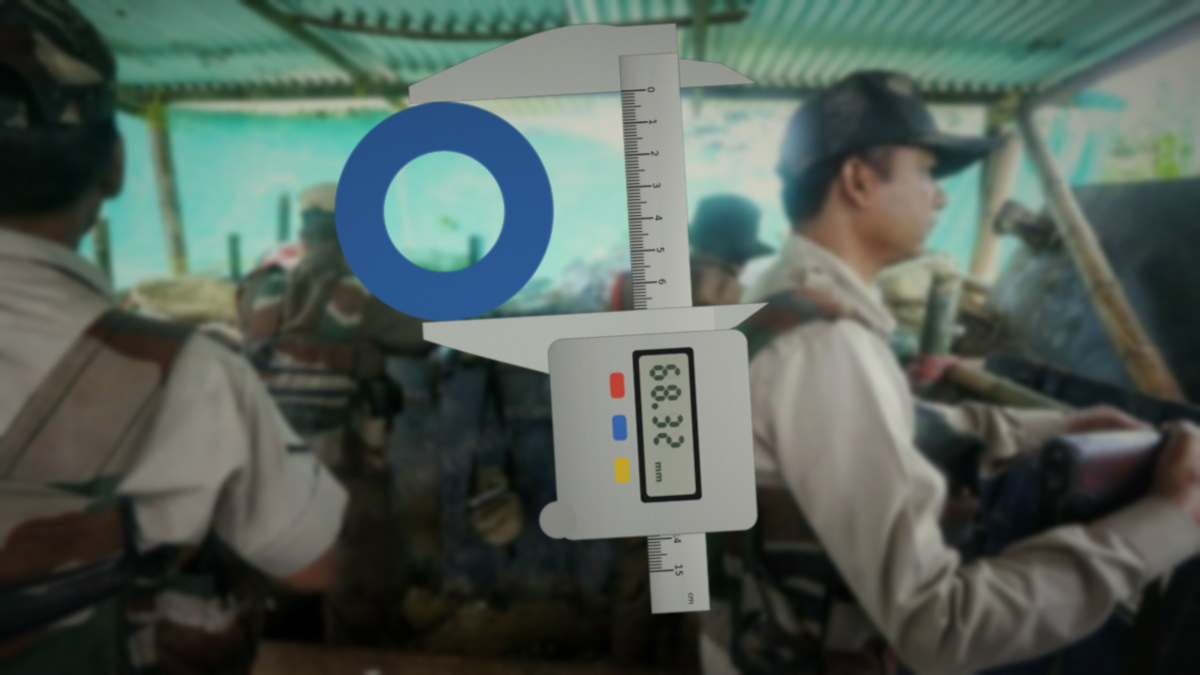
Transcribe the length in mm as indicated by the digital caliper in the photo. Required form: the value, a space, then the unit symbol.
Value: 68.32 mm
